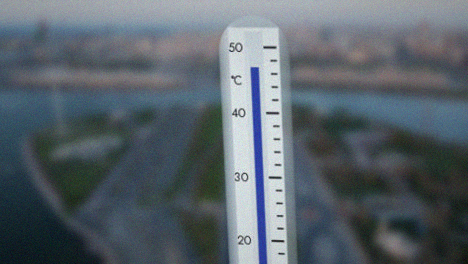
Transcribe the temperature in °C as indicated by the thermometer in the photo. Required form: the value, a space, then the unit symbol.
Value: 47 °C
